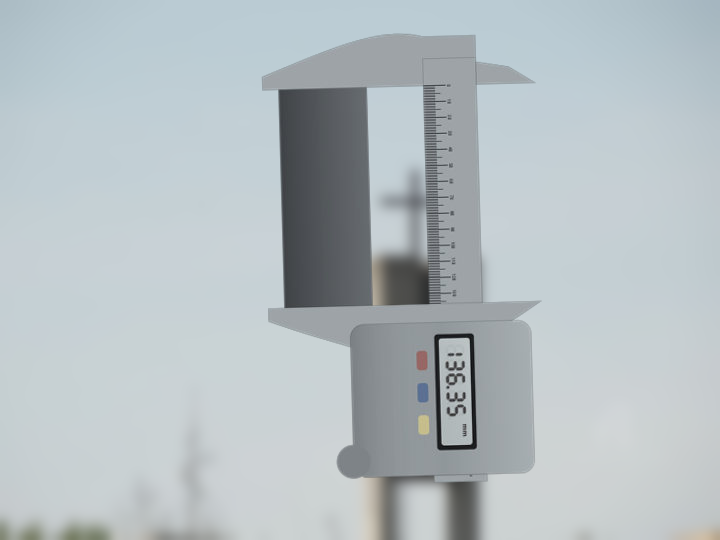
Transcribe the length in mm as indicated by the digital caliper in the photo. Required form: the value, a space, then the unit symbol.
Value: 136.35 mm
